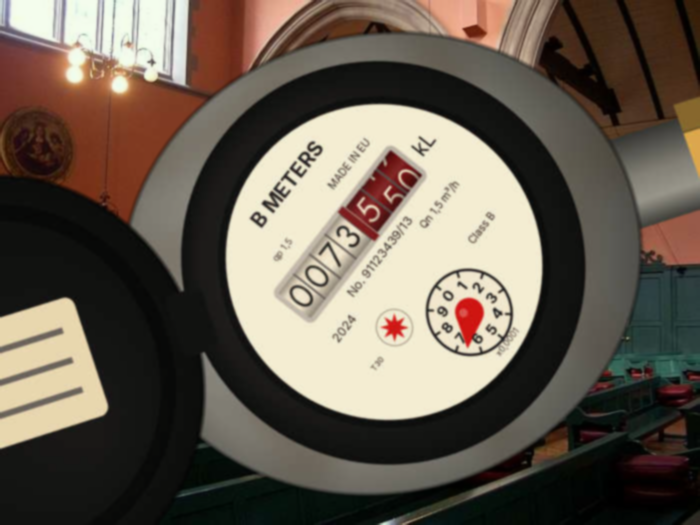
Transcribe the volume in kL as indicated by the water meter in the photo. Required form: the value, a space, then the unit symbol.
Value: 73.5496 kL
